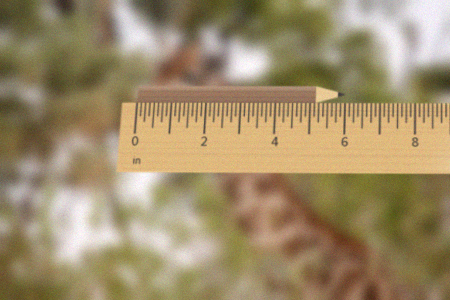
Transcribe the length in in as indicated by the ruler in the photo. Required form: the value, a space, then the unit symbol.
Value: 6 in
